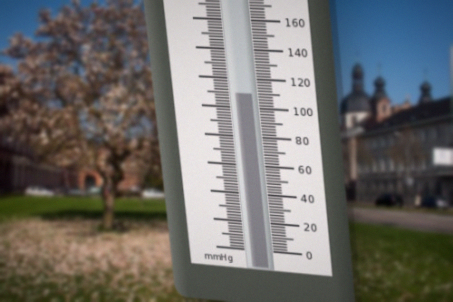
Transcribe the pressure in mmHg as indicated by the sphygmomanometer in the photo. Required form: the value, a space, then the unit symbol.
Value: 110 mmHg
